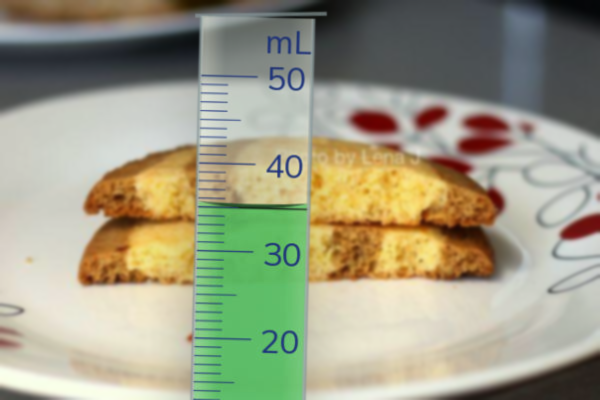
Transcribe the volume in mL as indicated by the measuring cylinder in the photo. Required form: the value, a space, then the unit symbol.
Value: 35 mL
